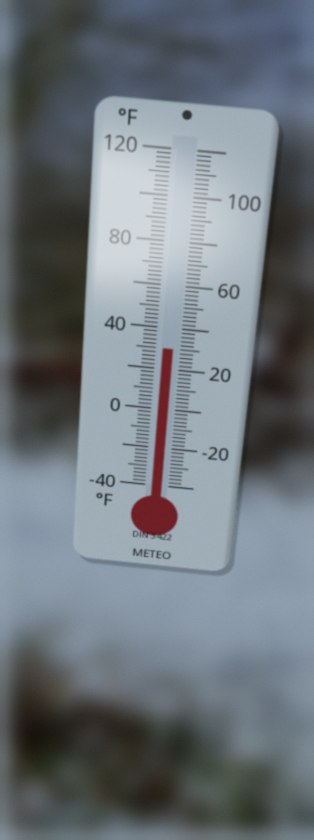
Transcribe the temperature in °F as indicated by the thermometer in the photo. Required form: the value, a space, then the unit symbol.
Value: 30 °F
